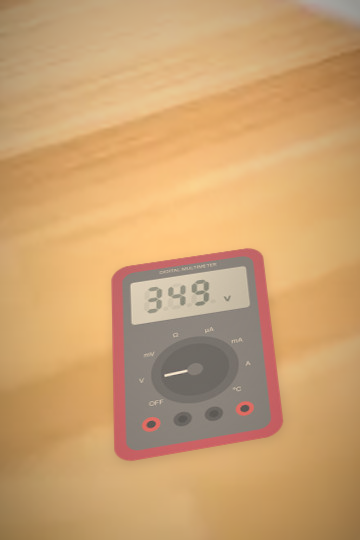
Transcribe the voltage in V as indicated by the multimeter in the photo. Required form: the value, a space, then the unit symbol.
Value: 349 V
